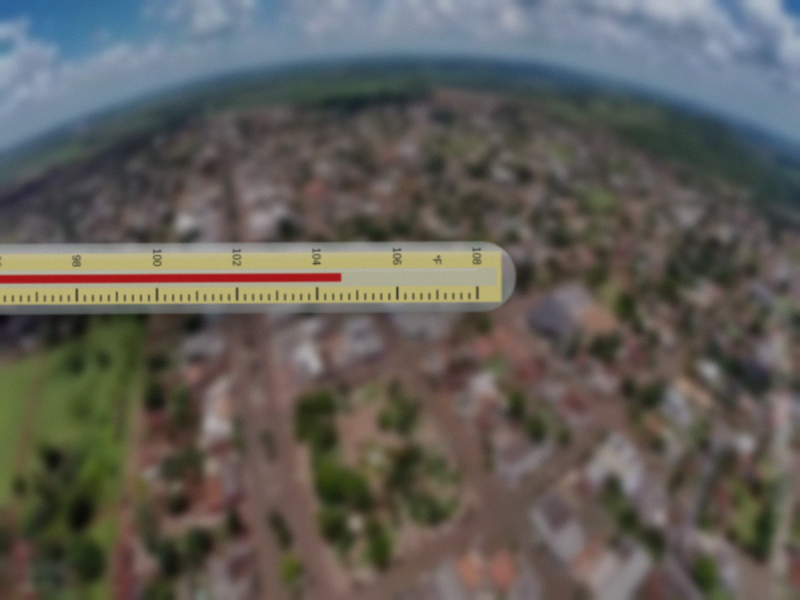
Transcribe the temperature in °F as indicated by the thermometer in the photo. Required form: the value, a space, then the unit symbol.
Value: 104.6 °F
